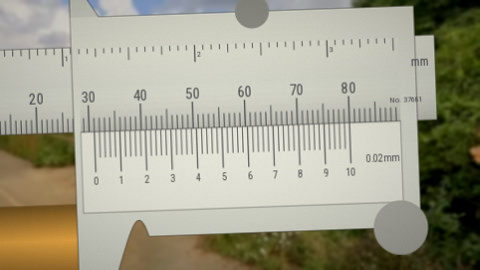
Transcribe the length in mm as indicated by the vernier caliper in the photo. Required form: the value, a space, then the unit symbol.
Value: 31.0 mm
